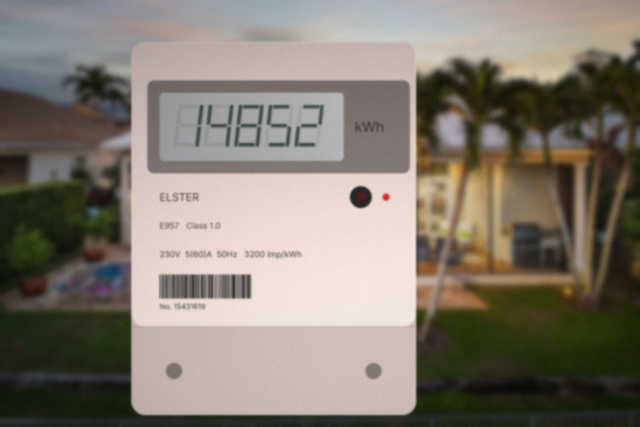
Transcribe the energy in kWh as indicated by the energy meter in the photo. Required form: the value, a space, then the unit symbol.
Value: 14852 kWh
